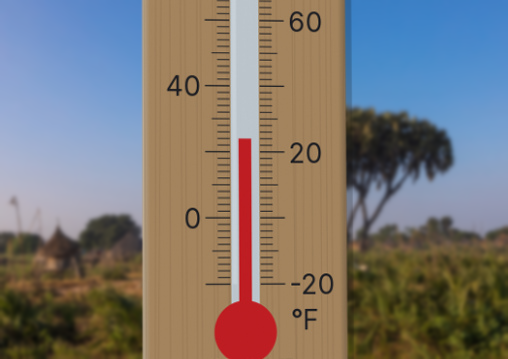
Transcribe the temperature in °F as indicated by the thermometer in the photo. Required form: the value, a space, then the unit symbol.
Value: 24 °F
